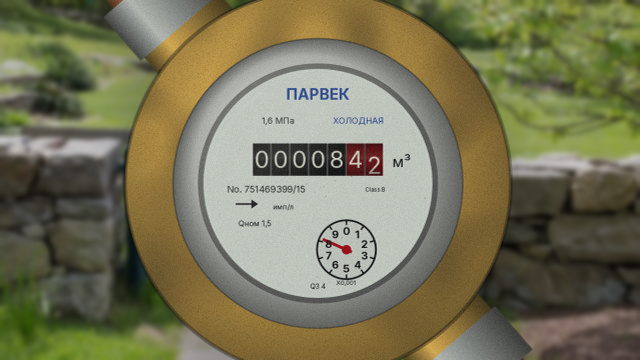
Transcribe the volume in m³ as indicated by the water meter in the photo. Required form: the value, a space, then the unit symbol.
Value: 8.418 m³
